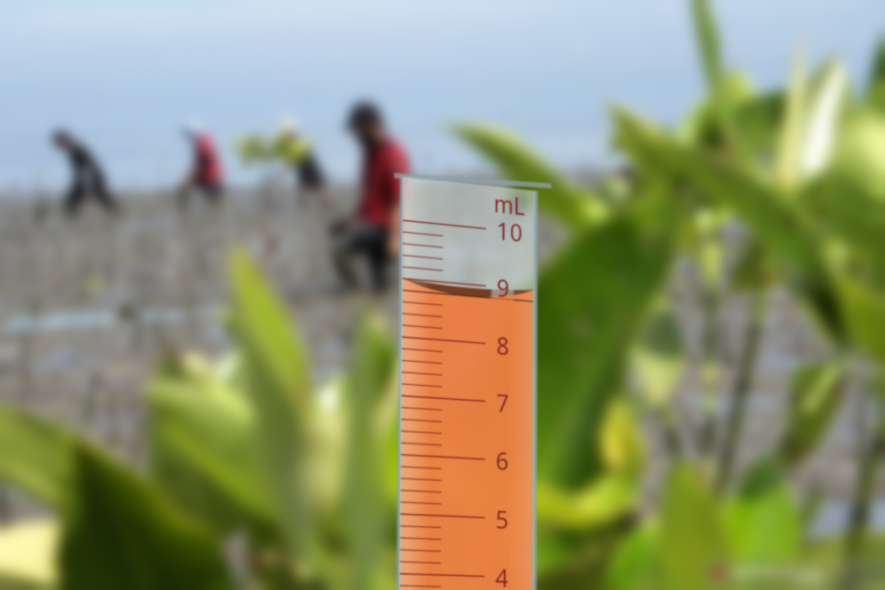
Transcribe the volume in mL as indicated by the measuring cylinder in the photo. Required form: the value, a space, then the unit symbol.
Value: 8.8 mL
